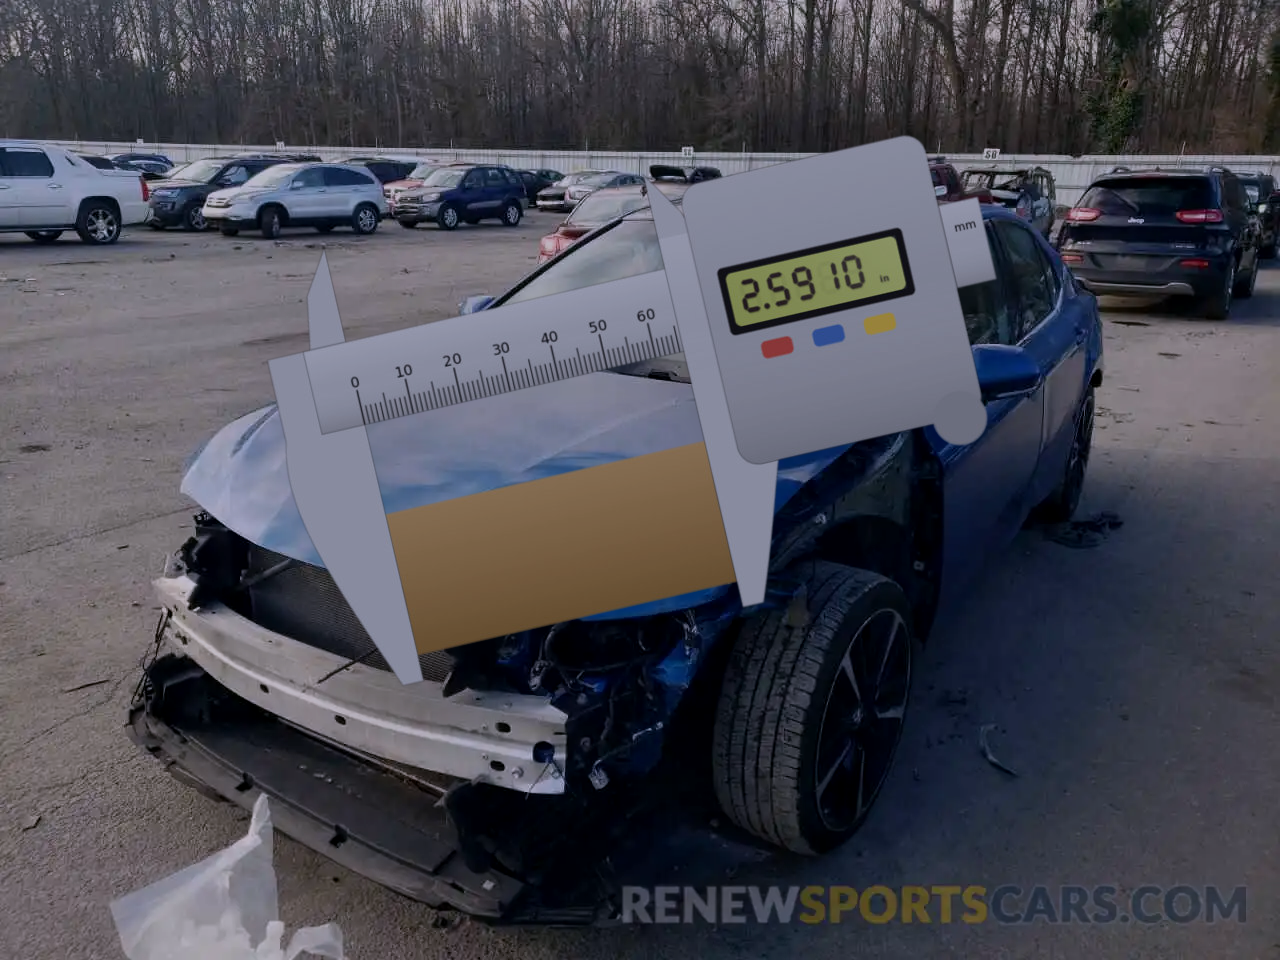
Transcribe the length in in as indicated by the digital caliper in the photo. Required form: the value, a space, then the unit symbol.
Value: 2.5910 in
